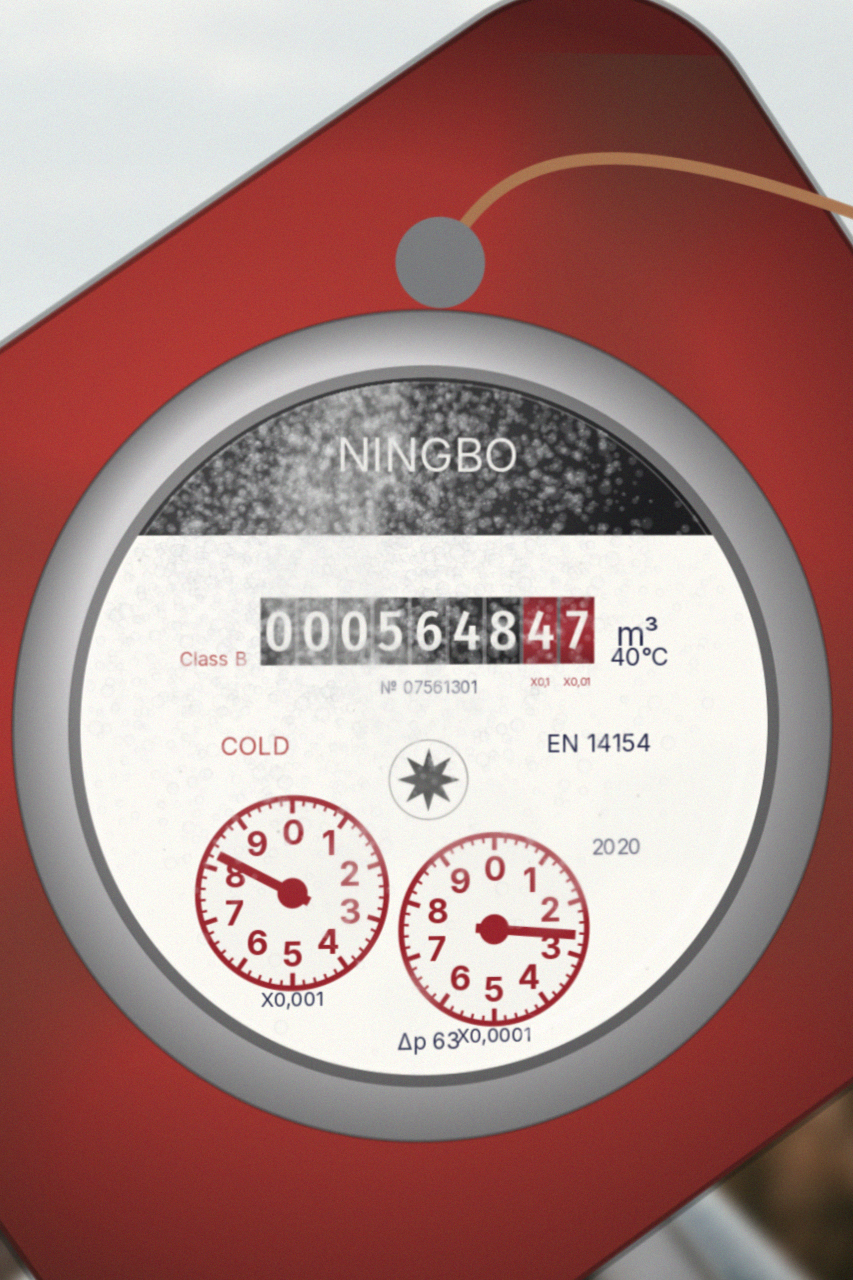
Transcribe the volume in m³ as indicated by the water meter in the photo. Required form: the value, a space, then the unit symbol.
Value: 5648.4782 m³
